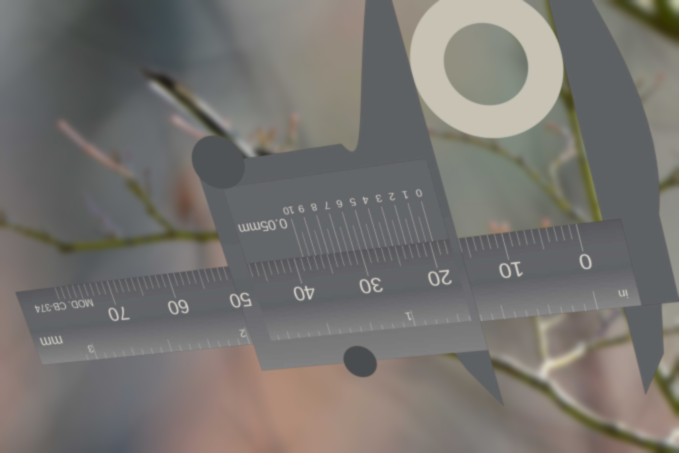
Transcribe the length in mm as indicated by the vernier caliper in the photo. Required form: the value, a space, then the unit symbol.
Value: 19.6 mm
